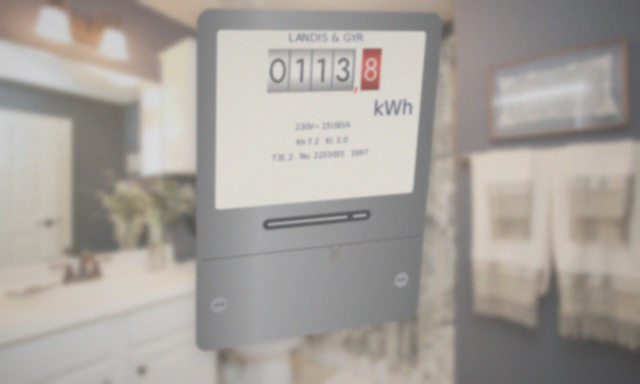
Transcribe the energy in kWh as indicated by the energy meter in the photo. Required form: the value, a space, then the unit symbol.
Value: 113.8 kWh
